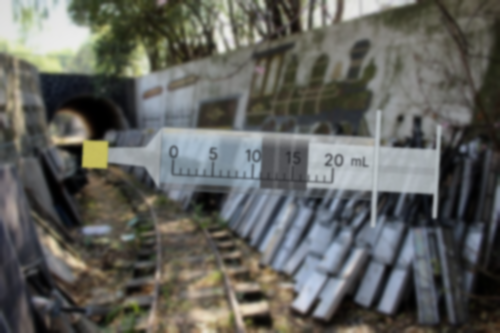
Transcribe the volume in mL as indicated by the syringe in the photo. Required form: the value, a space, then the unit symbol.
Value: 11 mL
